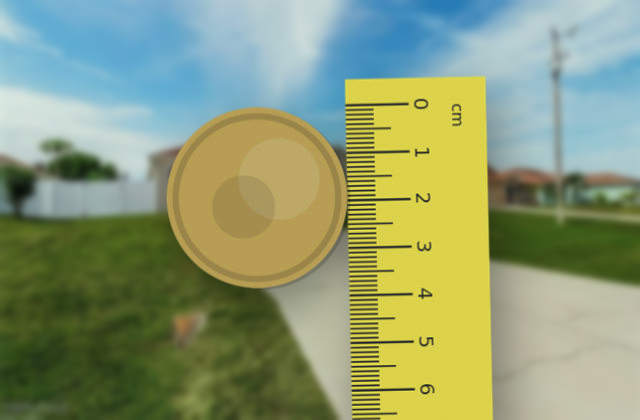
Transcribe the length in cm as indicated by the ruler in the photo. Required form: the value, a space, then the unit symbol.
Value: 3.8 cm
